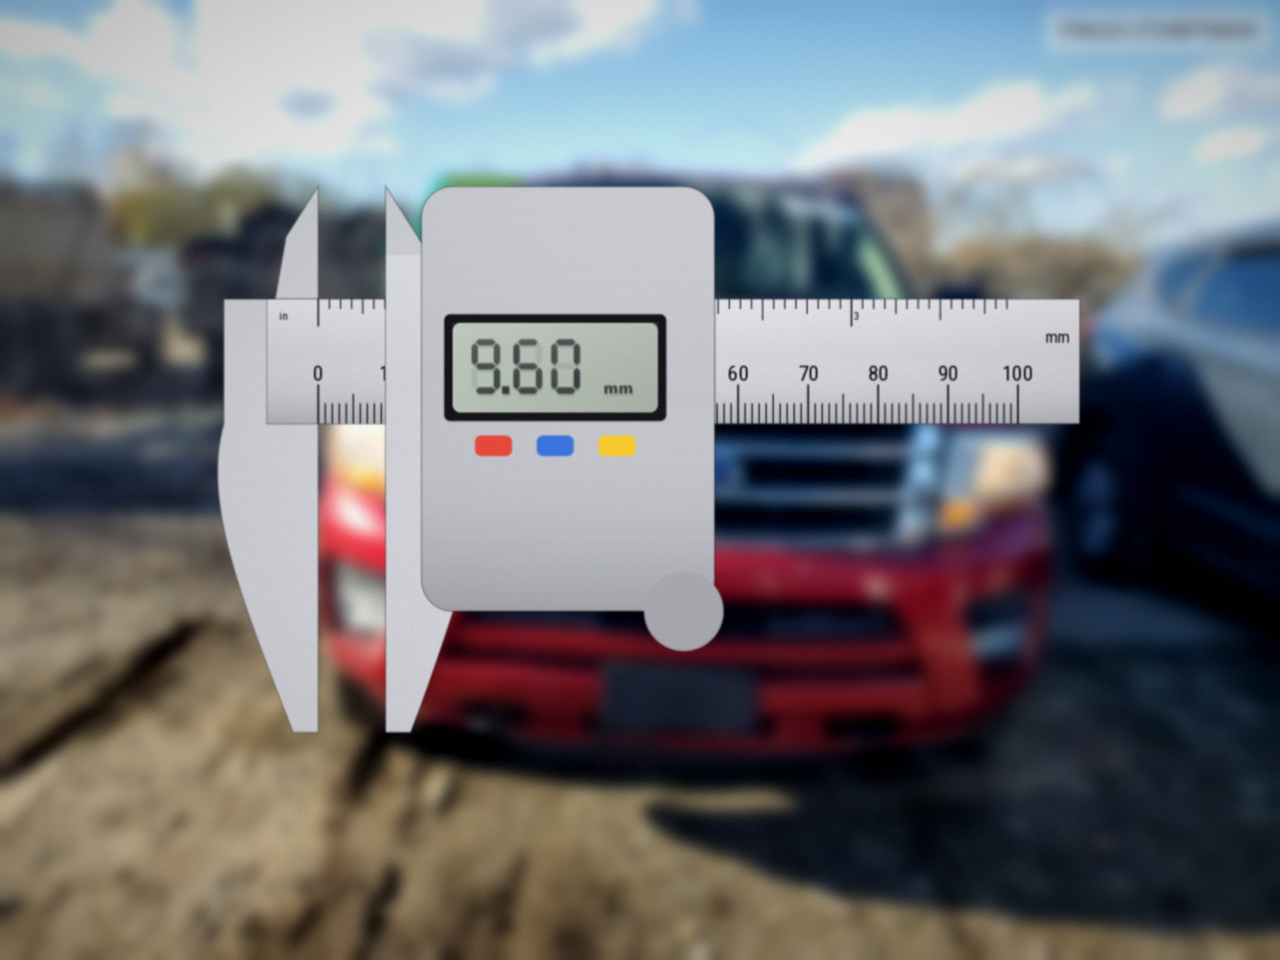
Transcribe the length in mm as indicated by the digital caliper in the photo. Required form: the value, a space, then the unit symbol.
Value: 9.60 mm
